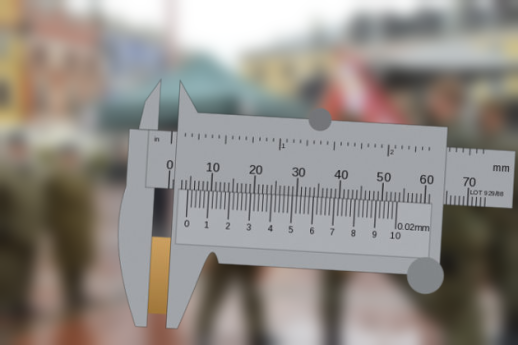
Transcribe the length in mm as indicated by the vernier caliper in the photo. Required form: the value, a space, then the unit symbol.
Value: 4.5 mm
